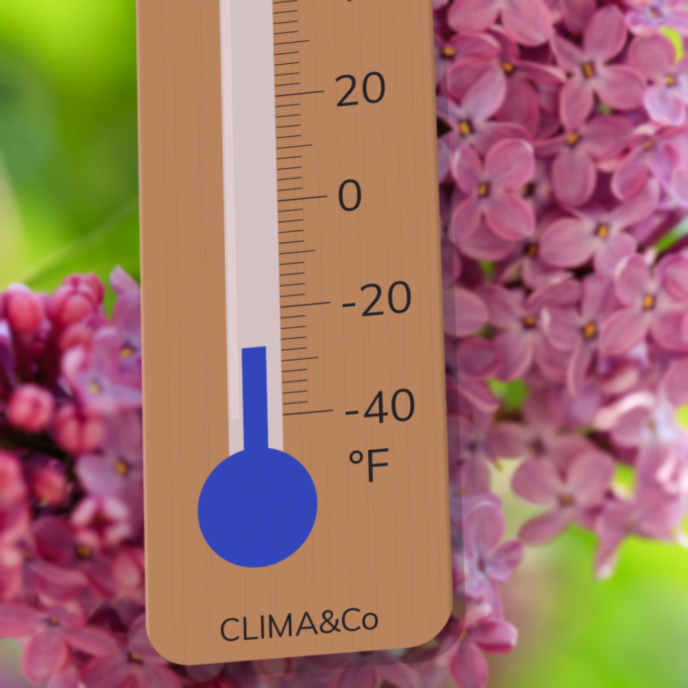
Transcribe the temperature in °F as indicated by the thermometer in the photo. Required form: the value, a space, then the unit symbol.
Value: -27 °F
